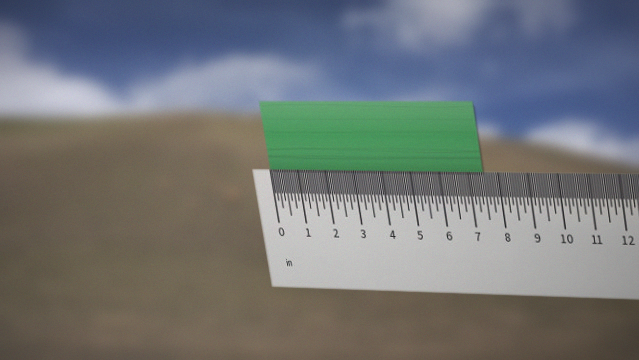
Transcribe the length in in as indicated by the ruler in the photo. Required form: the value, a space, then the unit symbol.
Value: 7.5 in
